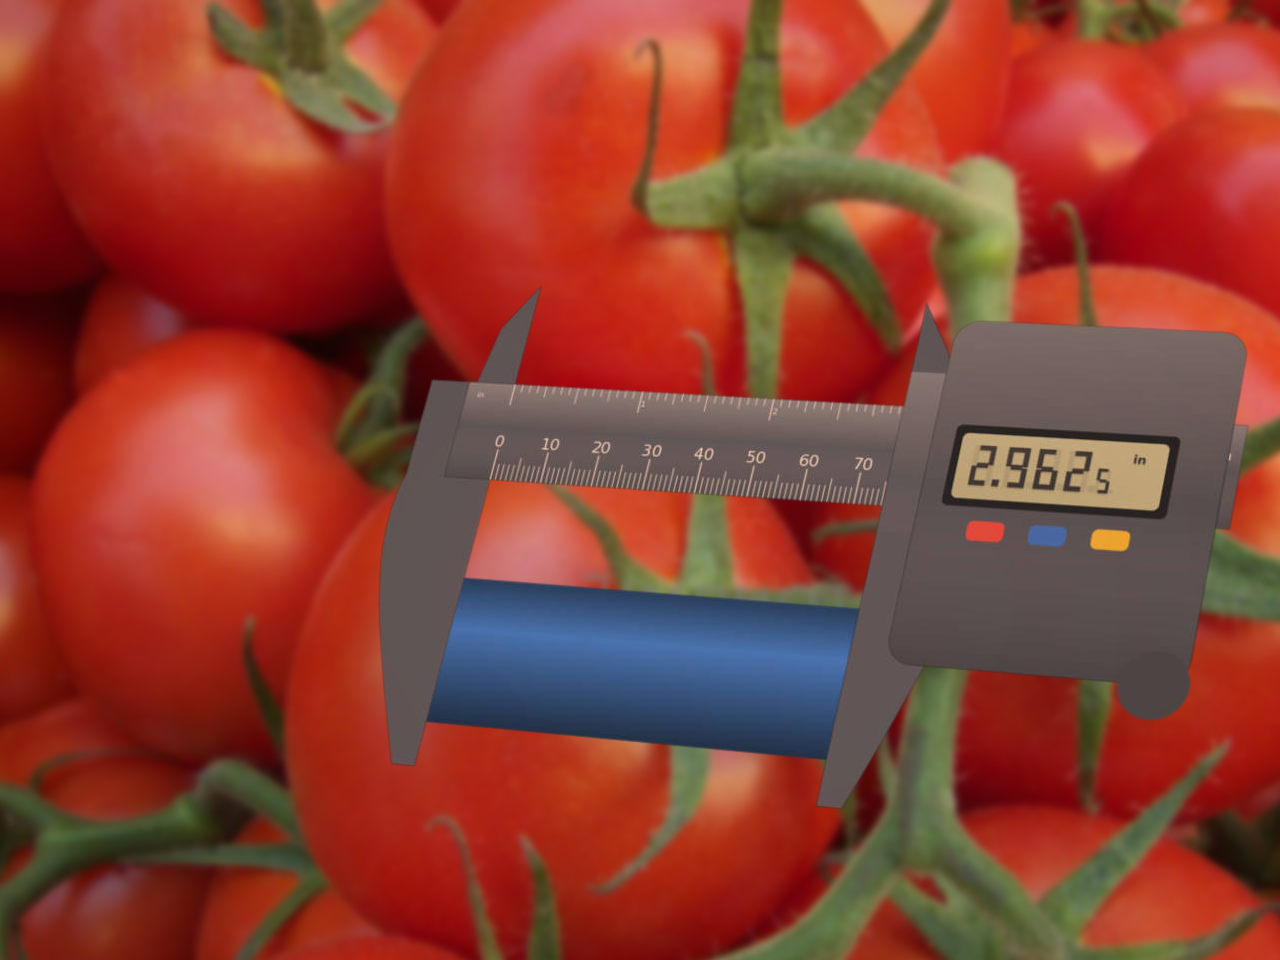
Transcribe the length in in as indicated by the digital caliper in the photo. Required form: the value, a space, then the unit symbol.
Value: 2.9625 in
